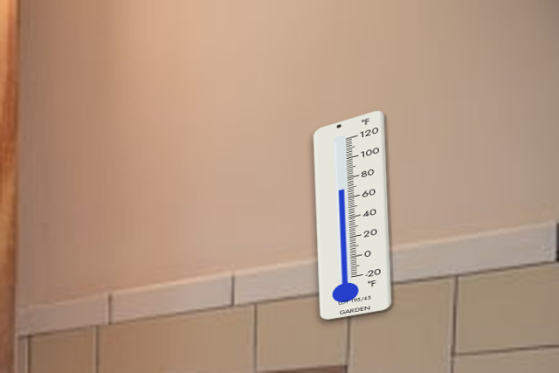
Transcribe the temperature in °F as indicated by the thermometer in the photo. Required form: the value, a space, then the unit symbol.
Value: 70 °F
